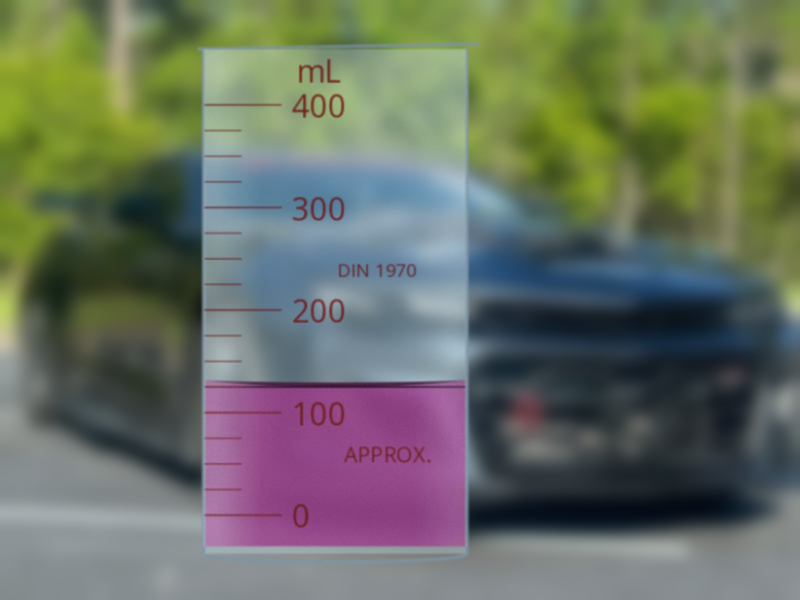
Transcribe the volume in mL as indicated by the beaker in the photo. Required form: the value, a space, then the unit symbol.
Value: 125 mL
